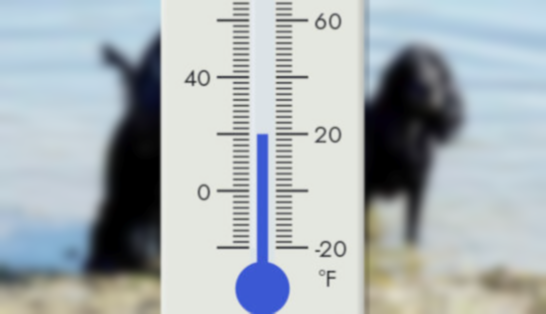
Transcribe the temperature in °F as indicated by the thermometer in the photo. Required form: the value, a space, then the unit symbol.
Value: 20 °F
